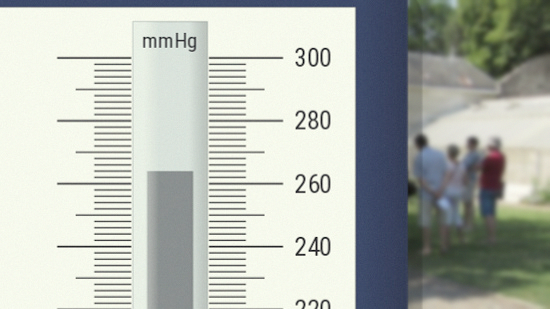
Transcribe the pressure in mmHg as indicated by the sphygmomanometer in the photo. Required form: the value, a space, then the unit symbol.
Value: 264 mmHg
